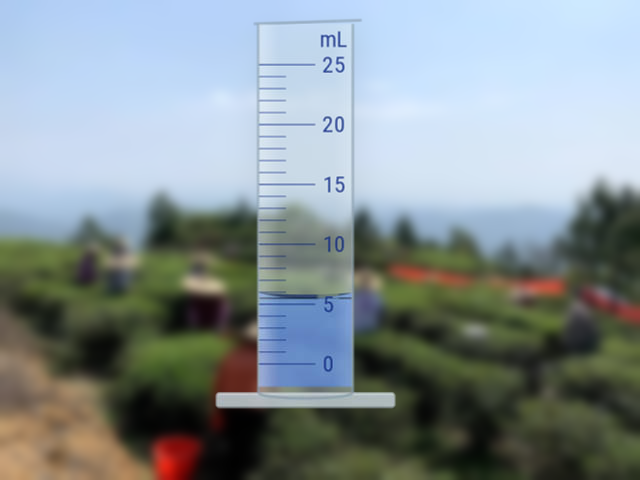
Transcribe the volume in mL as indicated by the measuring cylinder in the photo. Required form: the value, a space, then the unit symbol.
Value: 5.5 mL
